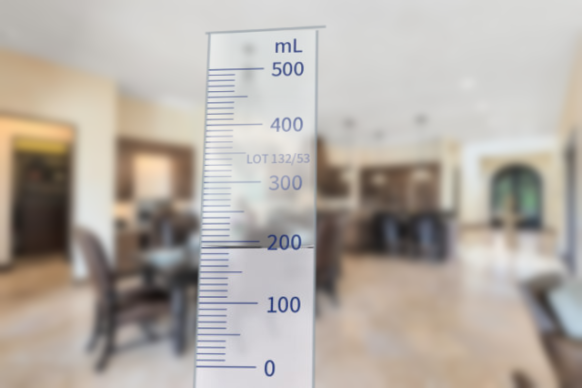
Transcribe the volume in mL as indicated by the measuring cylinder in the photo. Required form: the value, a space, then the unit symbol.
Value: 190 mL
